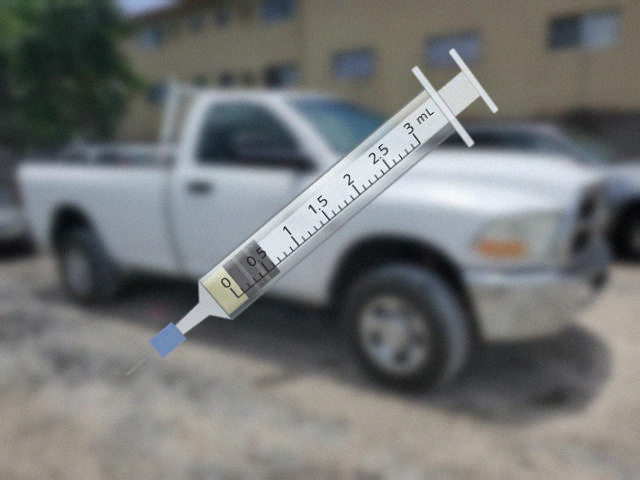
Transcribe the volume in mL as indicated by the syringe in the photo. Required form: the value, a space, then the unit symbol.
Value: 0.1 mL
